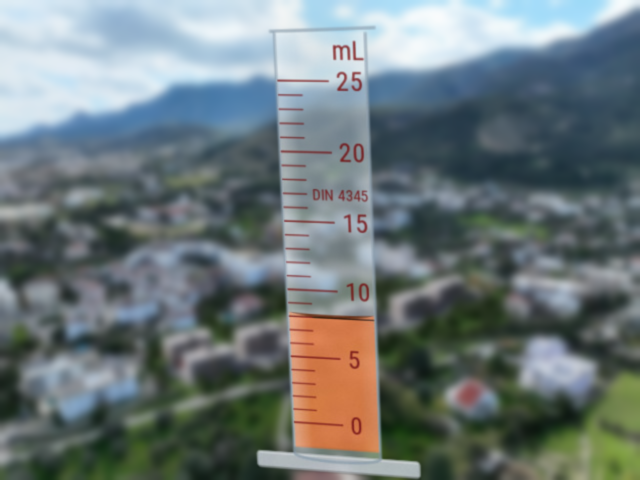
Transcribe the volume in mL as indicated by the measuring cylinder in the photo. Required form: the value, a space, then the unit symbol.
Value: 8 mL
